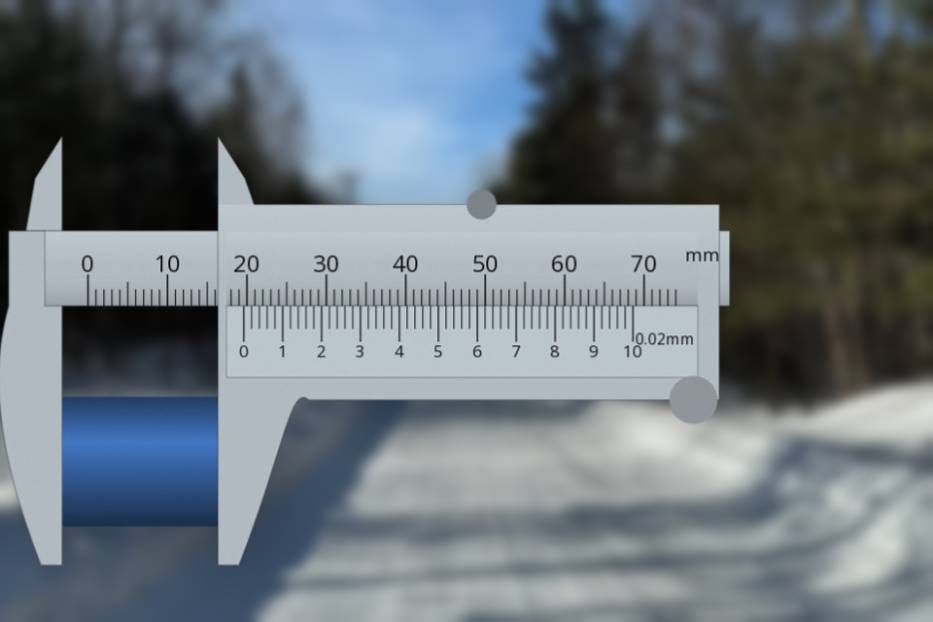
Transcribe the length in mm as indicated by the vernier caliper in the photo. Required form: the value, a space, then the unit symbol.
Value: 19.6 mm
